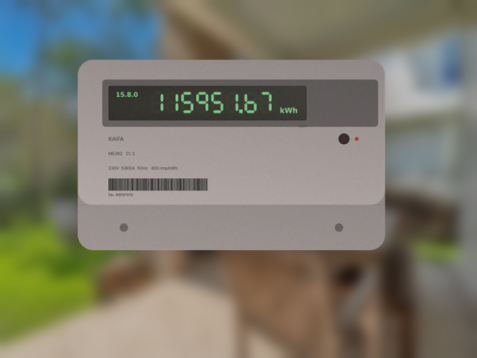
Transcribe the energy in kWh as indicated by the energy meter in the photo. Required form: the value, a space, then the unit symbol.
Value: 115951.67 kWh
